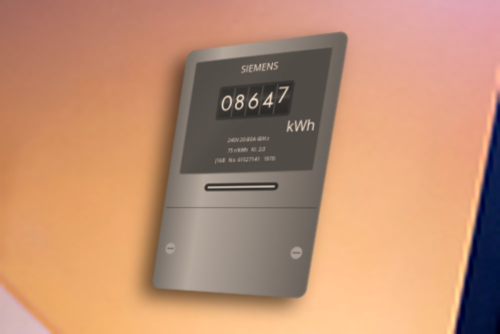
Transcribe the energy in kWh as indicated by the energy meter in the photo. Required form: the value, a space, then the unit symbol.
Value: 8647 kWh
